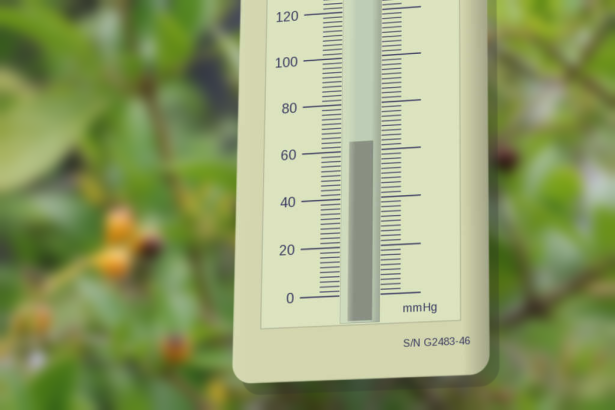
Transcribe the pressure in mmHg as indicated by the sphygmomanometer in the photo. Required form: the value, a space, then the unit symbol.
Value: 64 mmHg
